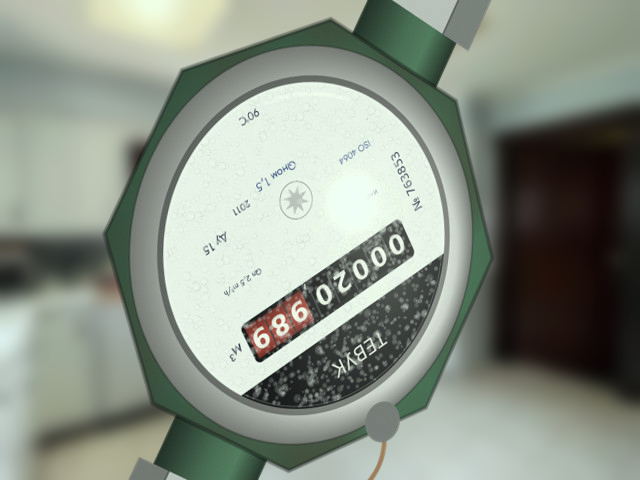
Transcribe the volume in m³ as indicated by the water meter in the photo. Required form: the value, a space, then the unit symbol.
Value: 20.989 m³
